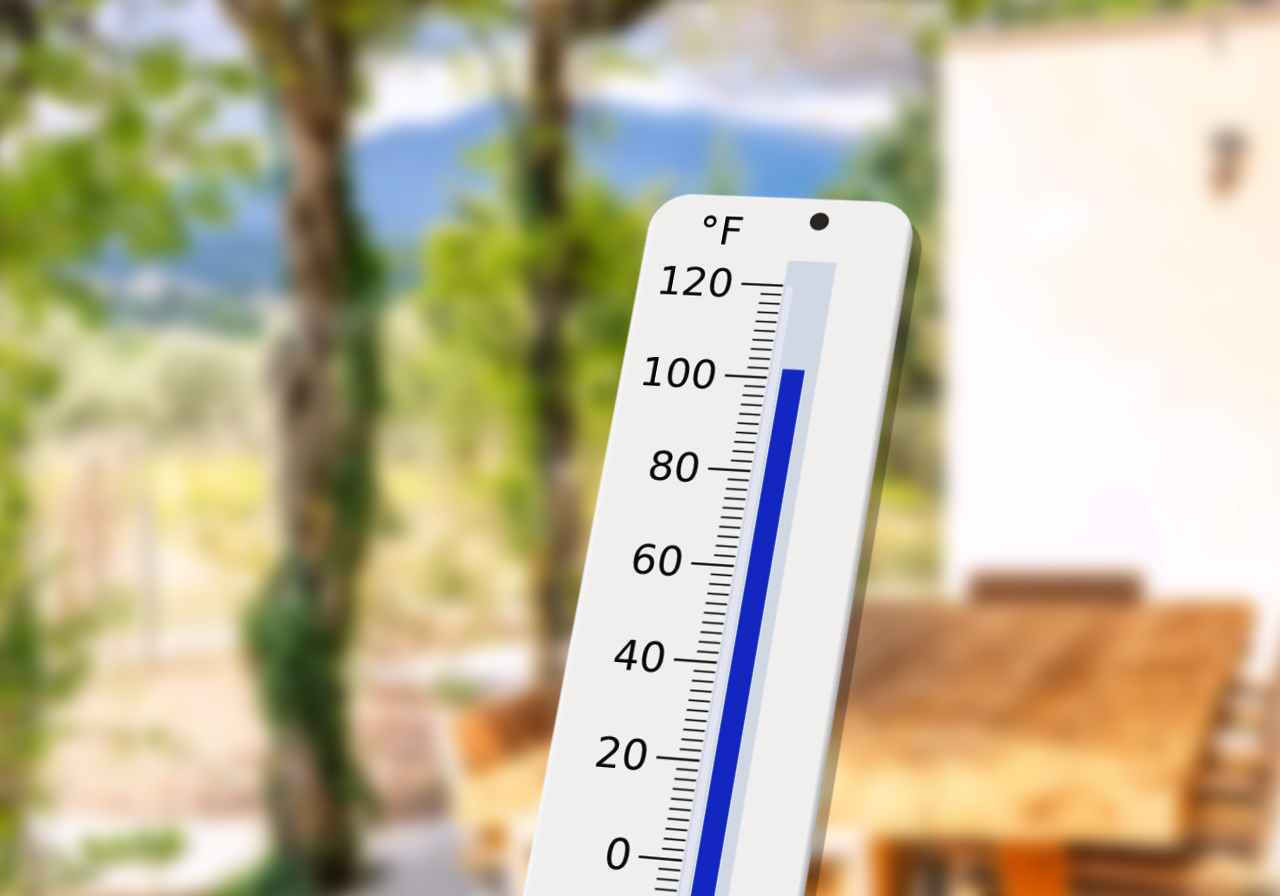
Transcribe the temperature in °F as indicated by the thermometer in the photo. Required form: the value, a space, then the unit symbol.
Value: 102 °F
